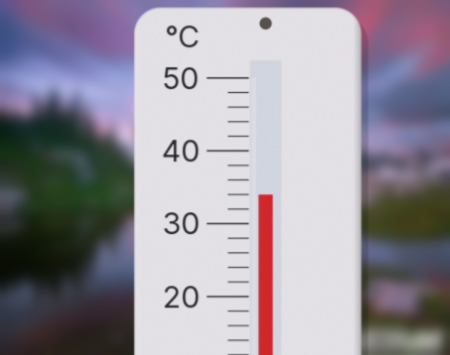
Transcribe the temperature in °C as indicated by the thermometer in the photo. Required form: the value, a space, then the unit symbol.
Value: 34 °C
